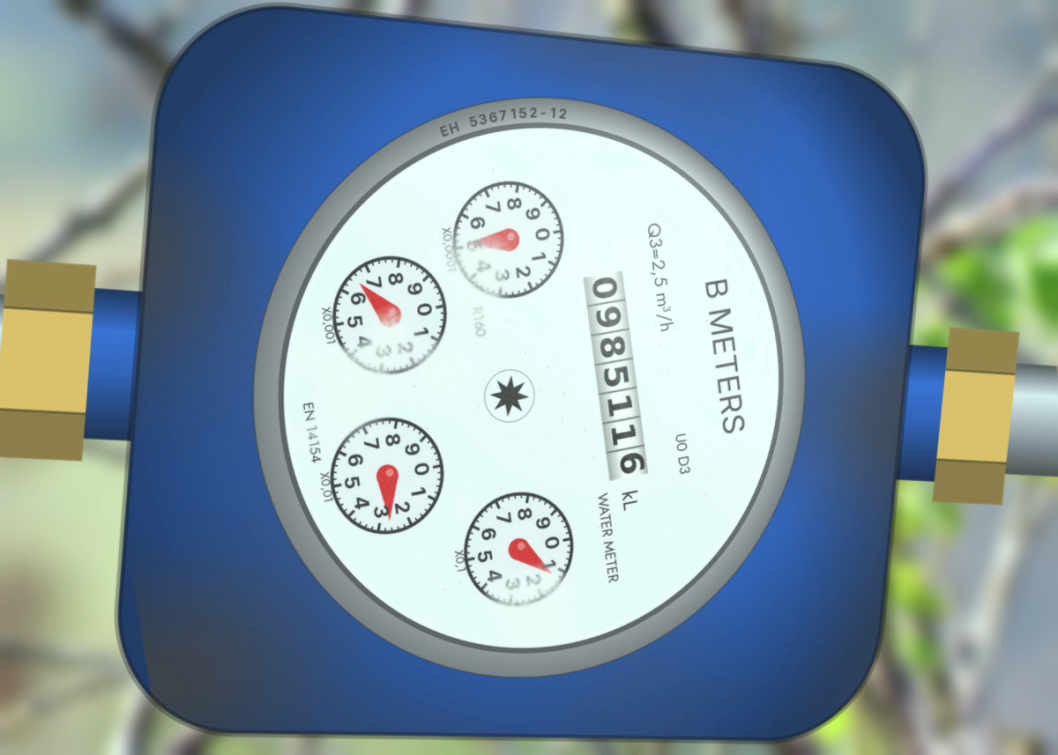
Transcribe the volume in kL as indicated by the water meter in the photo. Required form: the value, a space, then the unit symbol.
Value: 985116.1265 kL
